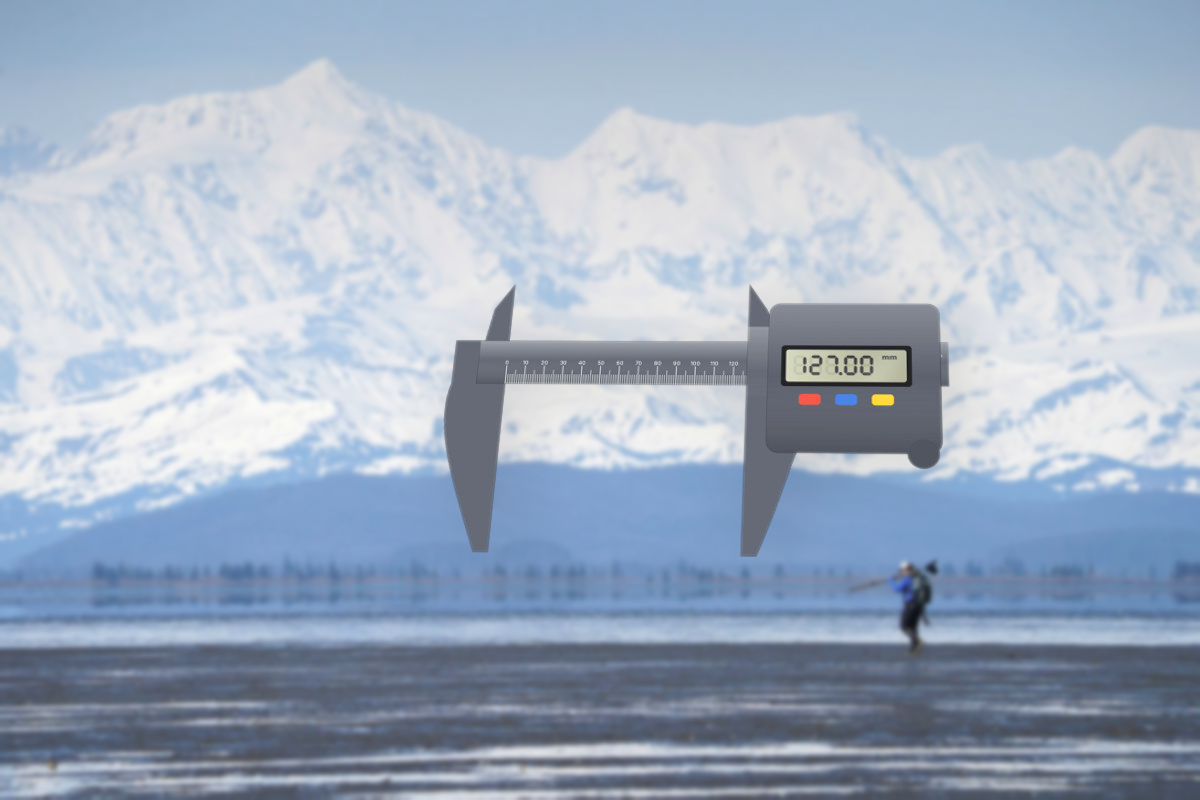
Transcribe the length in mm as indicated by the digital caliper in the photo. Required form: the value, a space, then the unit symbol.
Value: 127.00 mm
